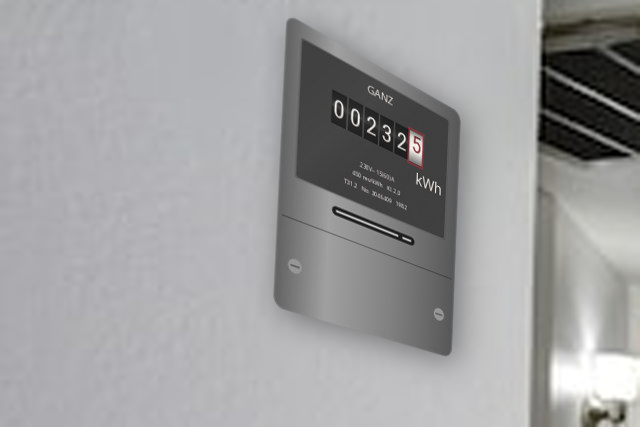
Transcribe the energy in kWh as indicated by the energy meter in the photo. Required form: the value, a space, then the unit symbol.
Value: 232.5 kWh
